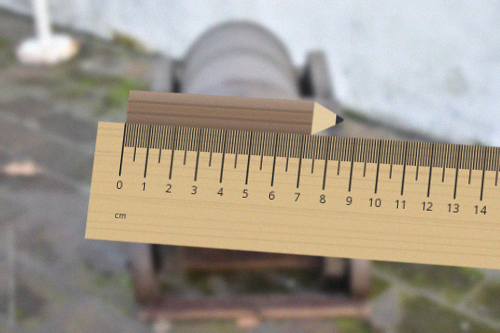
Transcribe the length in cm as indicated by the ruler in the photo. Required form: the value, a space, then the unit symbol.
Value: 8.5 cm
